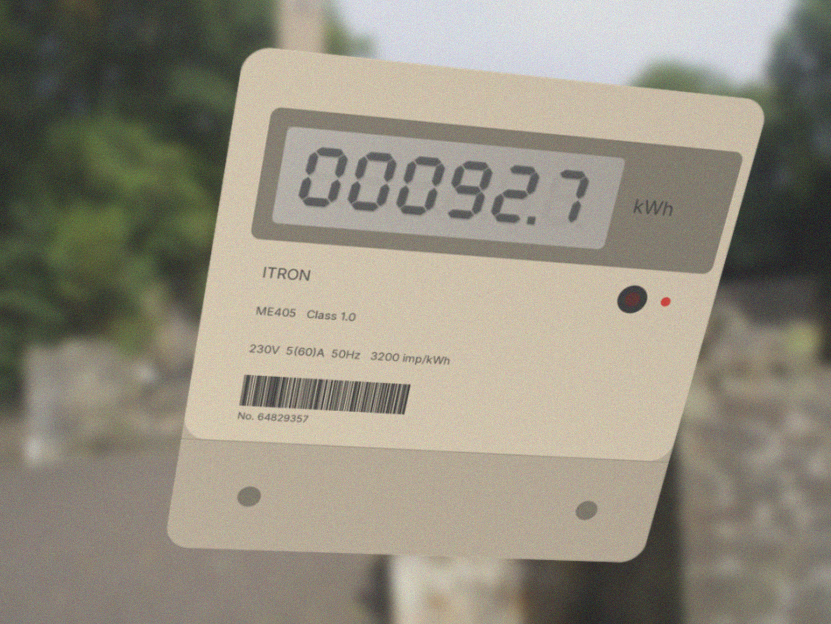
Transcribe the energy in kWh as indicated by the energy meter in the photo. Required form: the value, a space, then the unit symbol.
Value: 92.7 kWh
